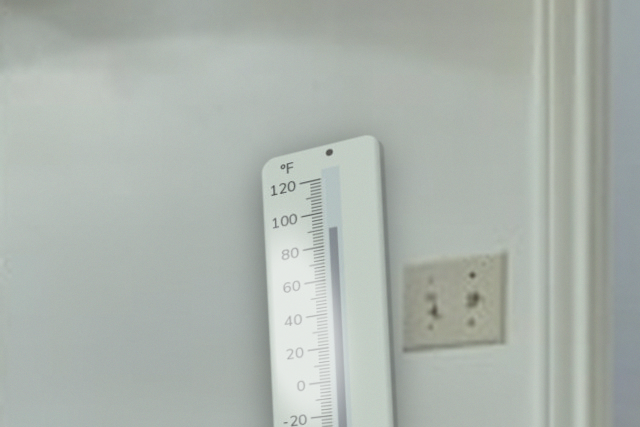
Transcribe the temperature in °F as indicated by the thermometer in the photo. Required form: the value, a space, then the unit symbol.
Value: 90 °F
